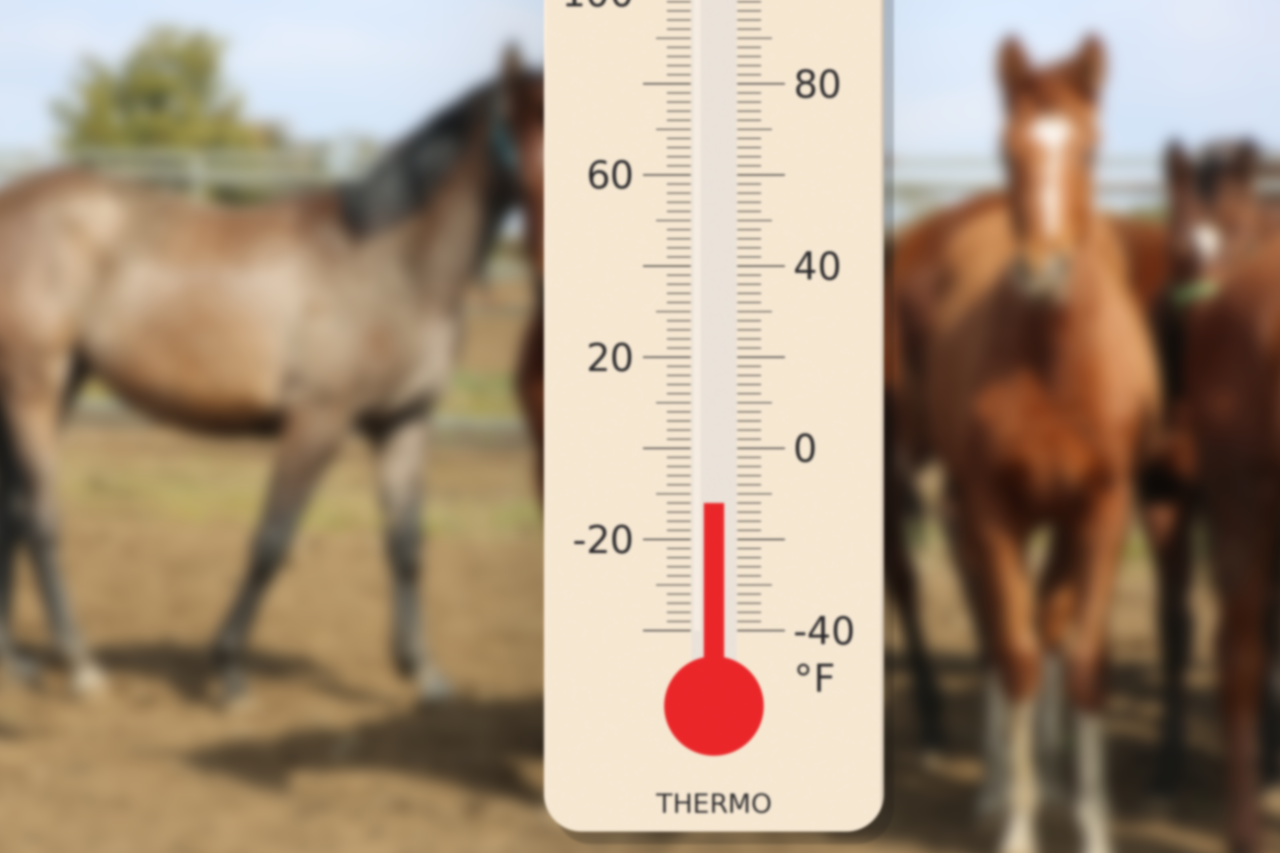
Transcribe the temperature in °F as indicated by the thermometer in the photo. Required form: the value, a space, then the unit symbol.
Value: -12 °F
